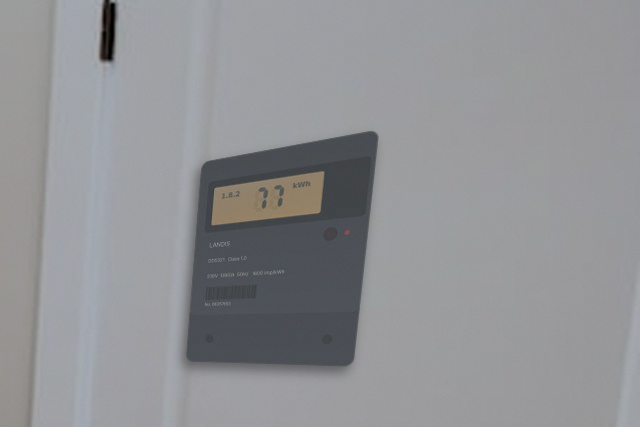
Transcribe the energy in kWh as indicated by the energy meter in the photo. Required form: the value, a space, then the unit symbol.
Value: 77 kWh
